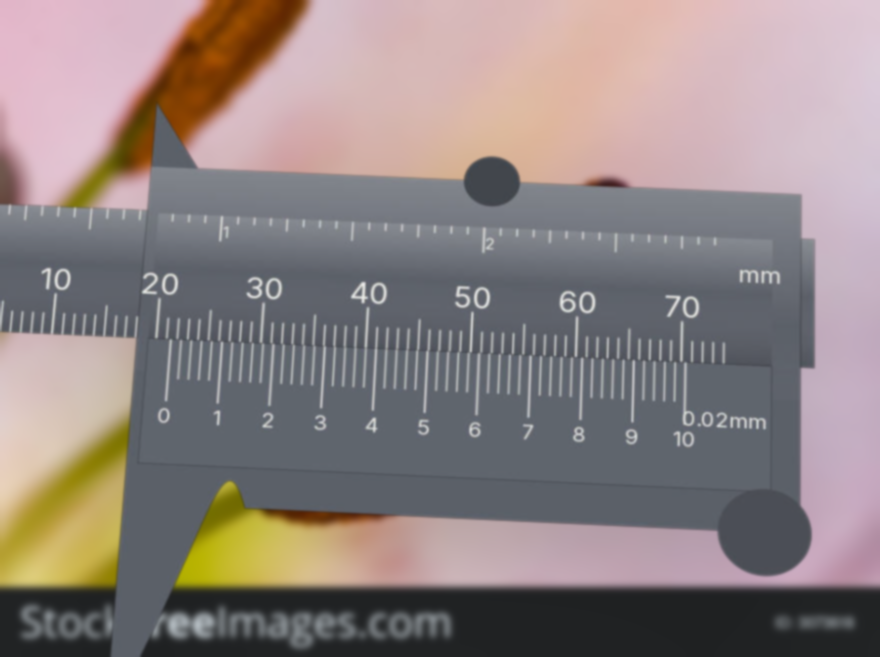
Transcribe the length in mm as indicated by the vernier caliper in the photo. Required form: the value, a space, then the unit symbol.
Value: 21.4 mm
